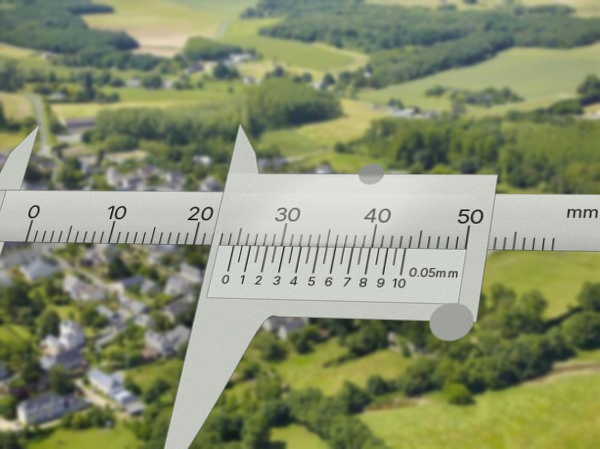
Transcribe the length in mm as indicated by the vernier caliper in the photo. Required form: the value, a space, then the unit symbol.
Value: 24.6 mm
